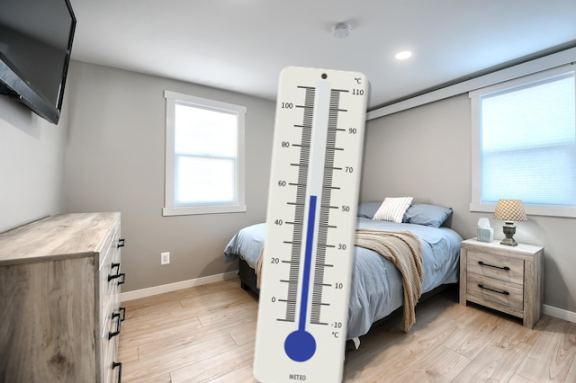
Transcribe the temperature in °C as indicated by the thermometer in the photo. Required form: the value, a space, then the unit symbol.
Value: 55 °C
